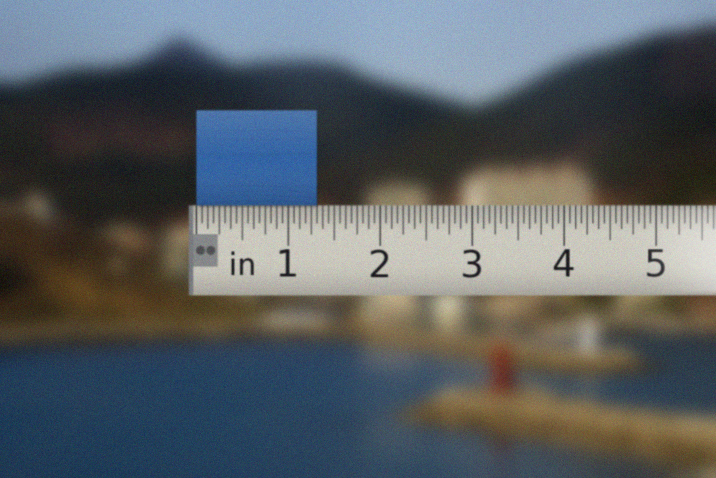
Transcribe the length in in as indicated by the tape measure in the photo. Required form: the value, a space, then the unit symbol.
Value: 1.3125 in
